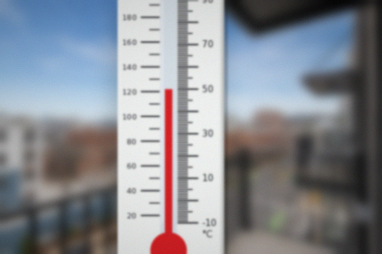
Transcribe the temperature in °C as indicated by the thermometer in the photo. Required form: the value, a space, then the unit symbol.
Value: 50 °C
